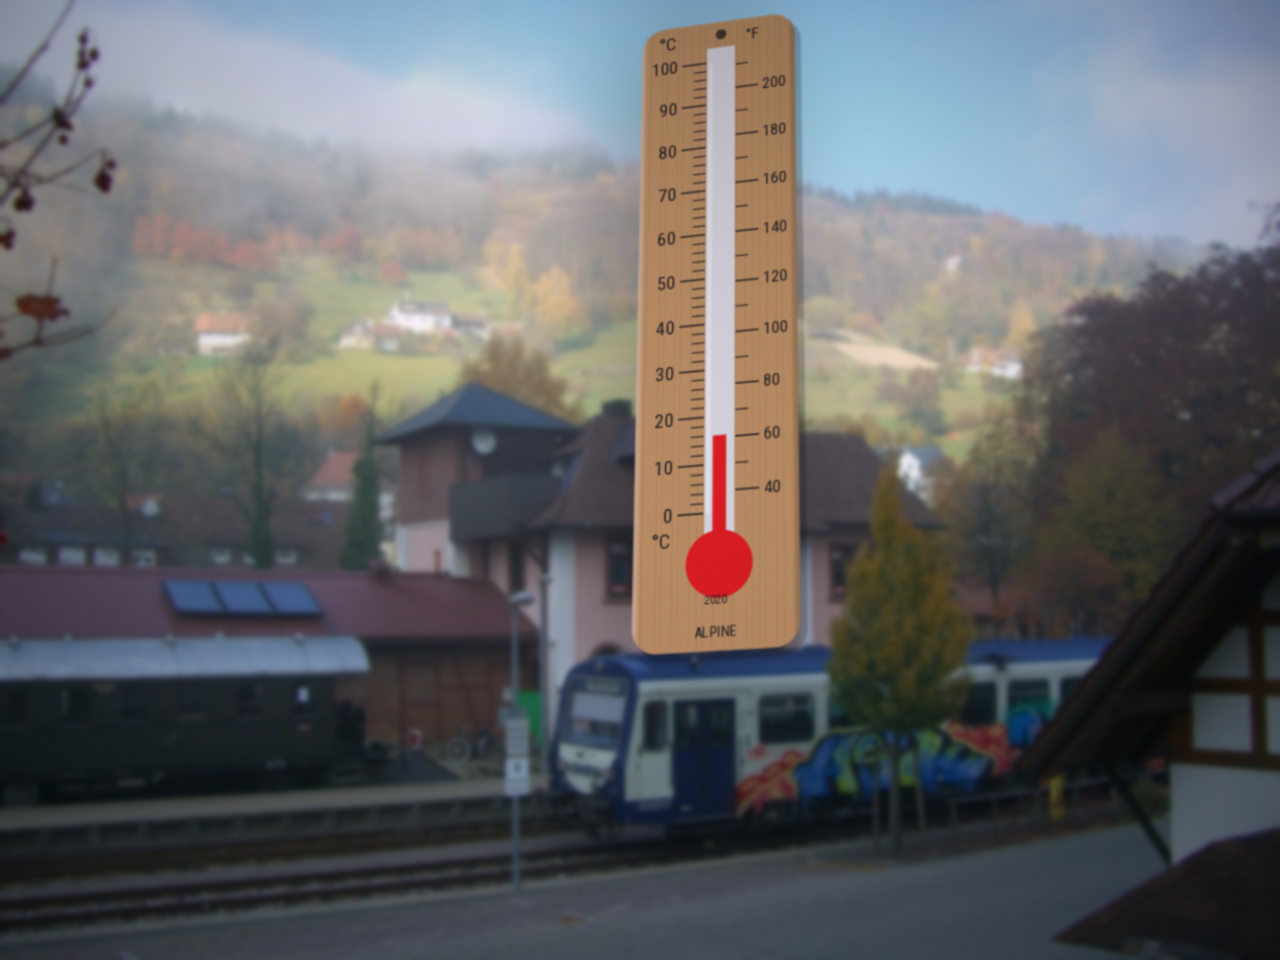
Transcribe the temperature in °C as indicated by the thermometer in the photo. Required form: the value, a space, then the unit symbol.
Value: 16 °C
